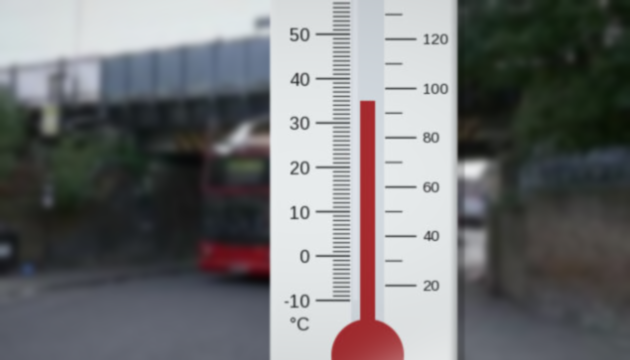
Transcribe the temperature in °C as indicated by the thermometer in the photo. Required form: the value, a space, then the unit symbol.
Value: 35 °C
